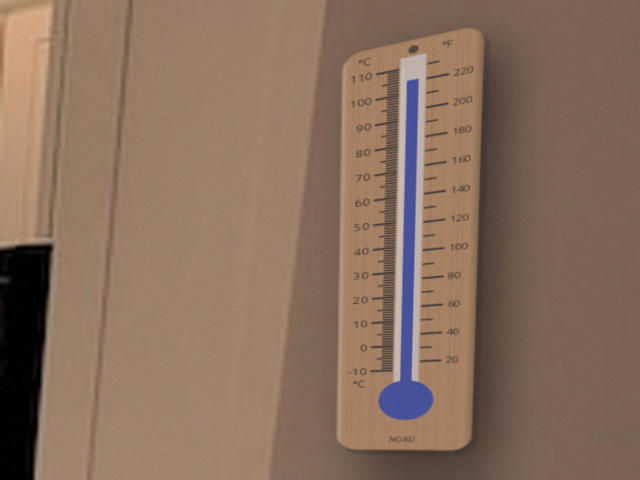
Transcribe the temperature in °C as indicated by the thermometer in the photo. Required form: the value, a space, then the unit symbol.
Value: 105 °C
